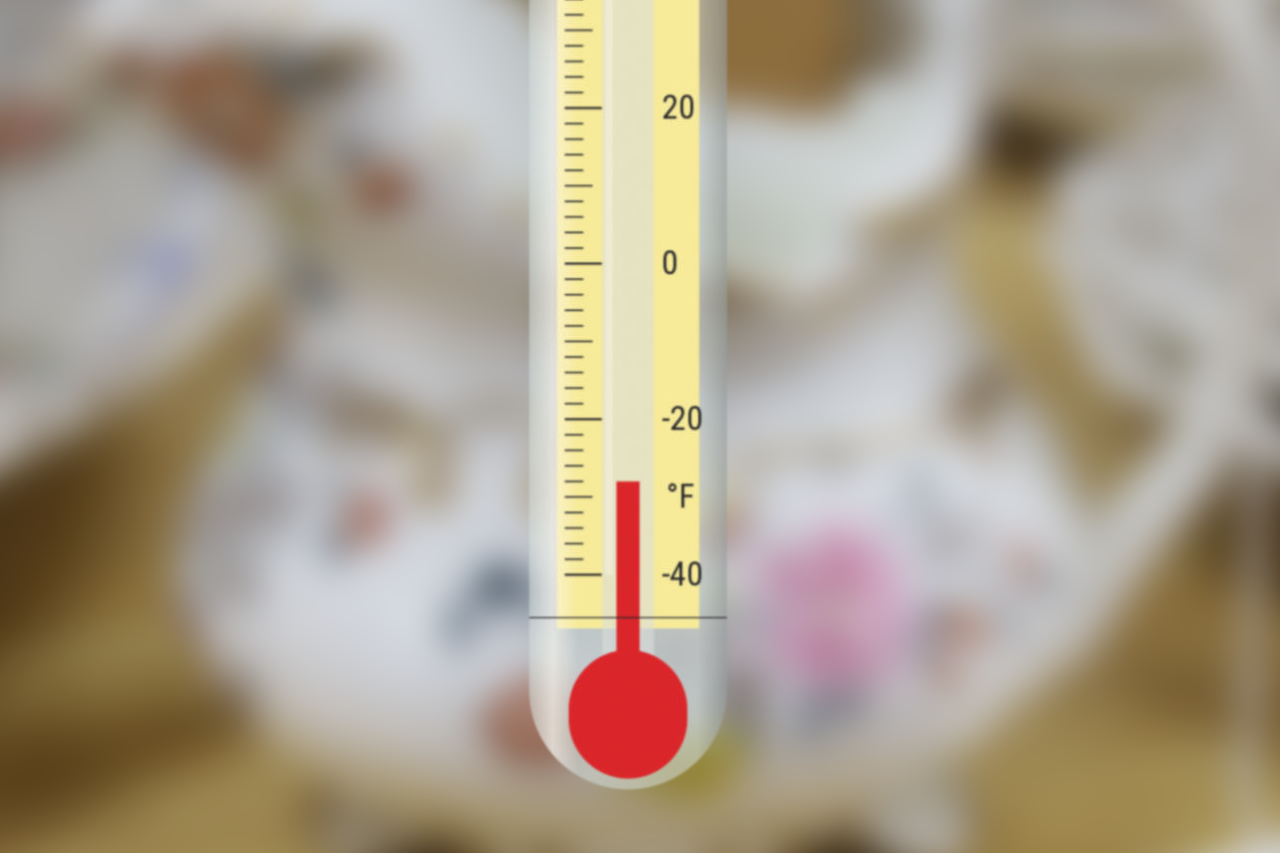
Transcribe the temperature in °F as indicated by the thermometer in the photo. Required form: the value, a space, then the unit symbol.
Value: -28 °F
